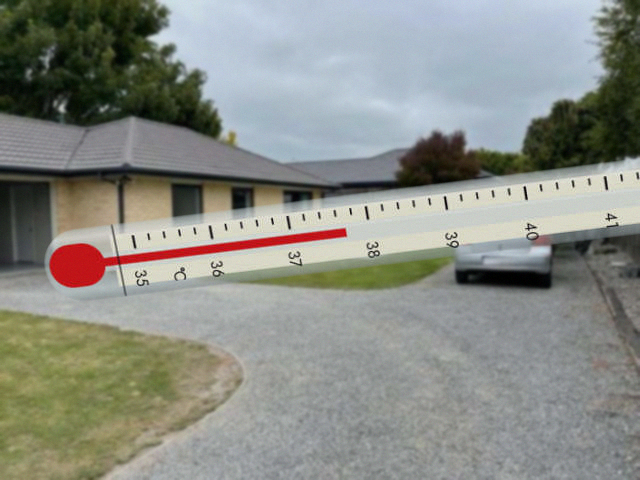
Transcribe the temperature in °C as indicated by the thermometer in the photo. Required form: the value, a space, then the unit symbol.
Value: 37.7 °C
